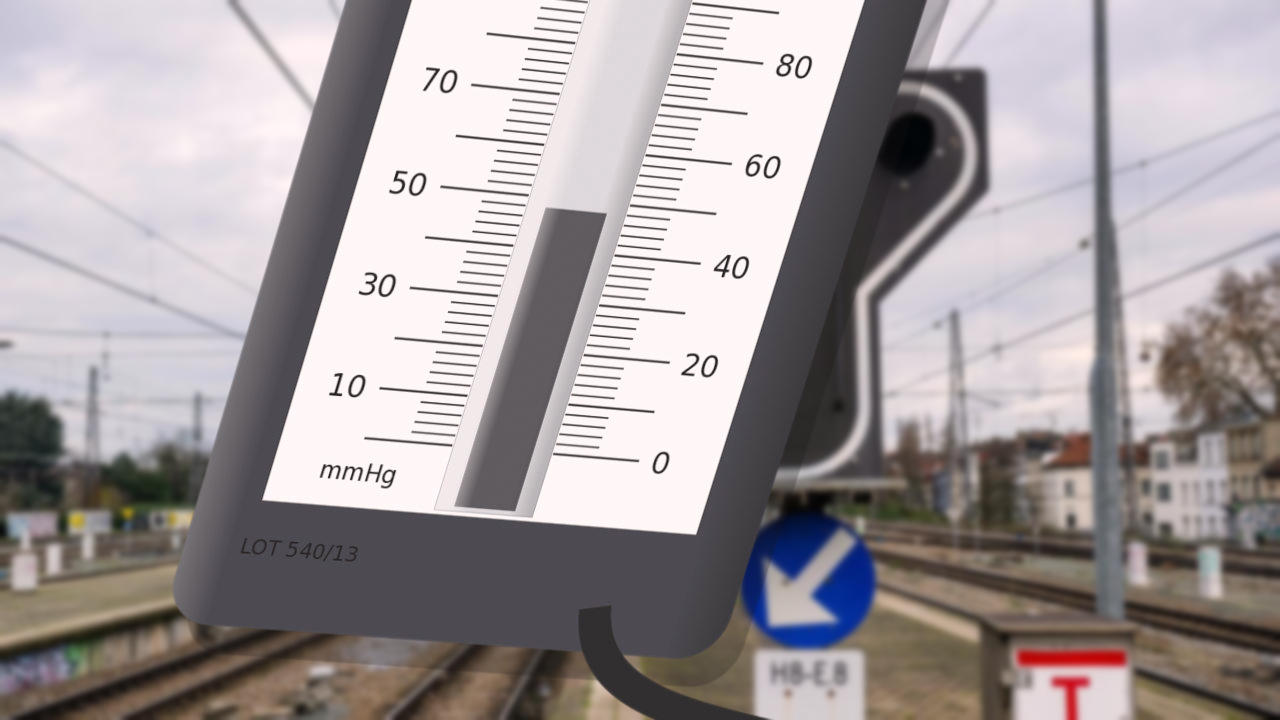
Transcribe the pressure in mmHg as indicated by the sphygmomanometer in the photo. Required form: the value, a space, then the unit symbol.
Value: 48 mmHg
